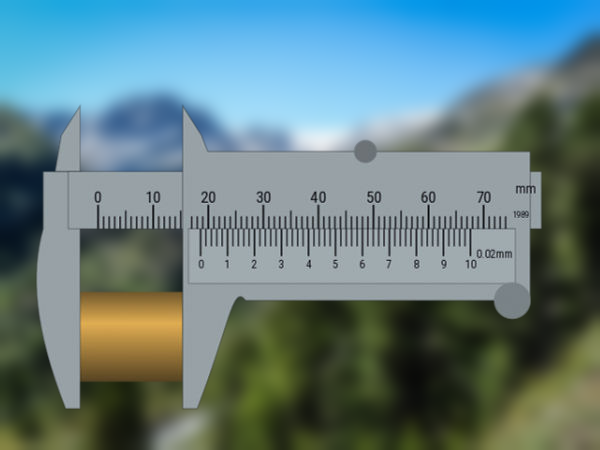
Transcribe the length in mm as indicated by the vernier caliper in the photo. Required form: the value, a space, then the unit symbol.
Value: 18.6 mm
